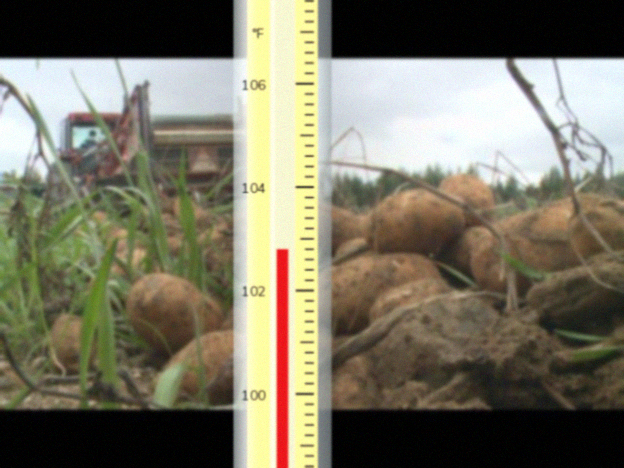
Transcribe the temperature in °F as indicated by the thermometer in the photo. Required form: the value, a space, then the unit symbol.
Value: 102.8 °F
